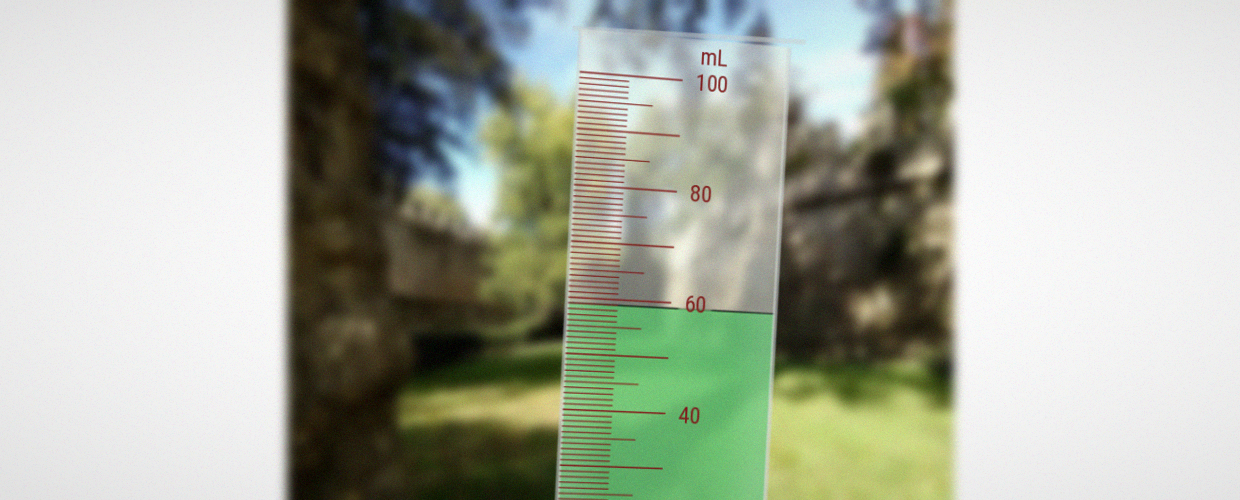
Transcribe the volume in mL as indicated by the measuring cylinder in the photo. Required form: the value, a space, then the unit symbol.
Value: 59 mL
